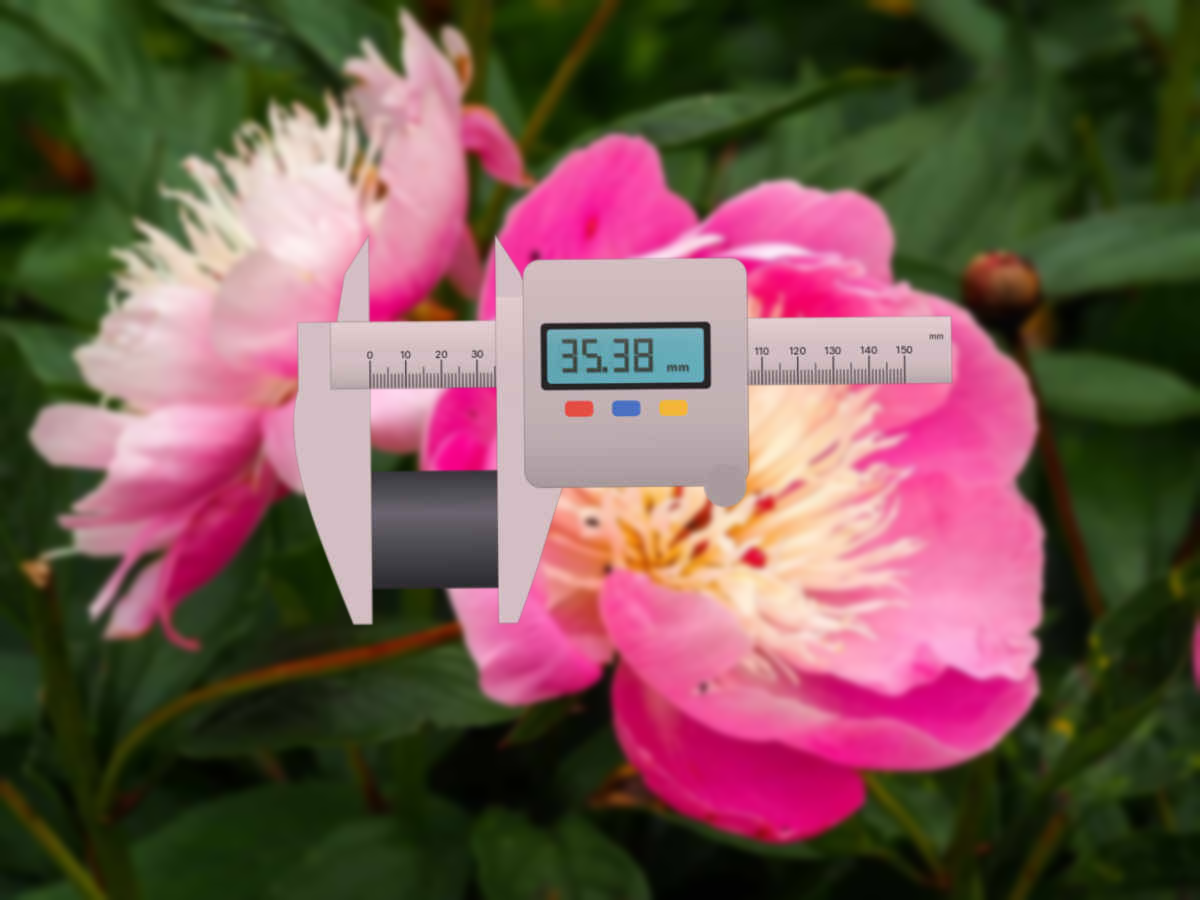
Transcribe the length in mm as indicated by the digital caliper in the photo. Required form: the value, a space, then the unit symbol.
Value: 35.38 mm
